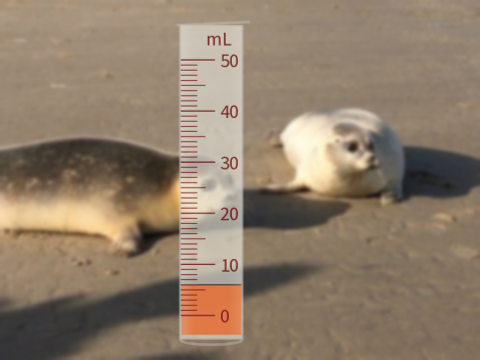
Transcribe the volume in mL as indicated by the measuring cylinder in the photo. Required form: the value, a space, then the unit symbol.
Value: 6 mL
